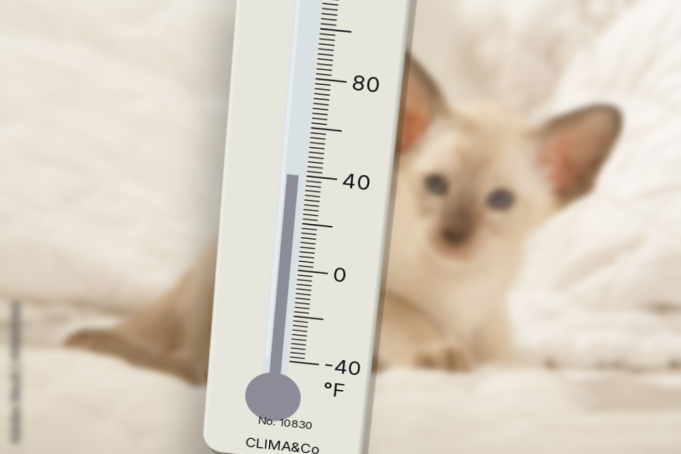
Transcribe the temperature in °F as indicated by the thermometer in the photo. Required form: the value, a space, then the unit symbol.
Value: 40 °F
